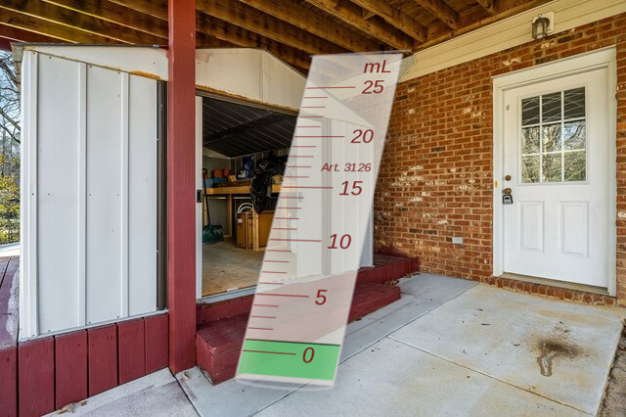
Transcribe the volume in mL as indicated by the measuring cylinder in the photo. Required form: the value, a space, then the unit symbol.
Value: 1 mL
